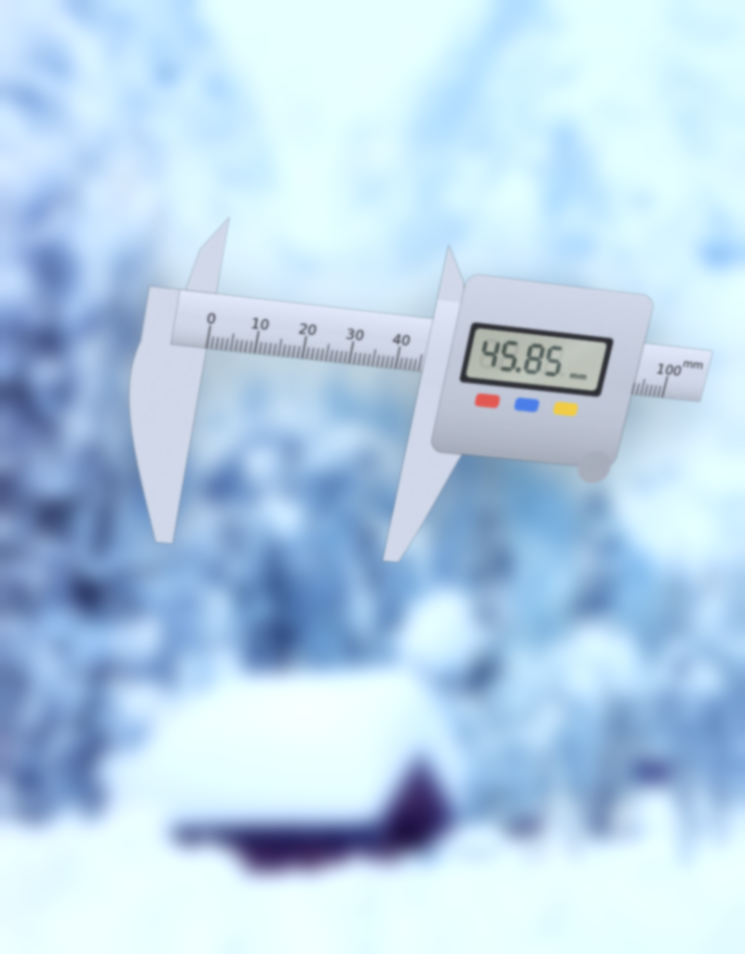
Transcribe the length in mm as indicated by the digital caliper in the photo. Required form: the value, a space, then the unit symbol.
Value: 45.85 mm
